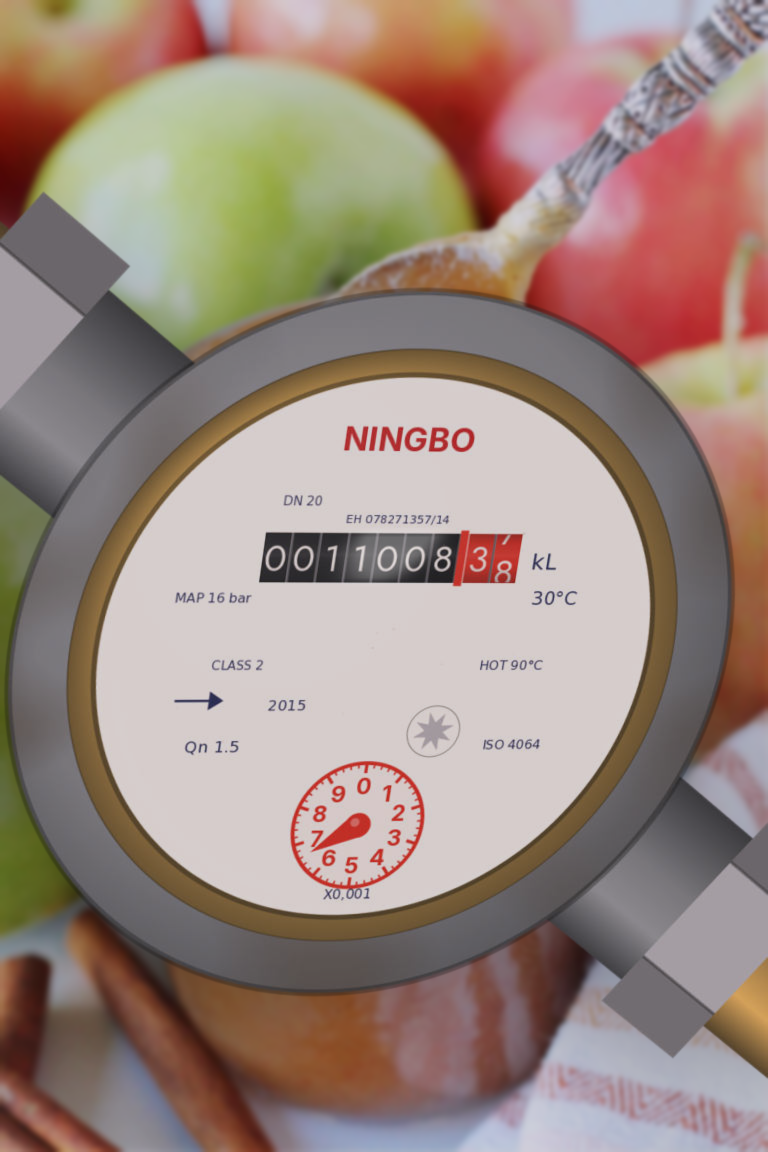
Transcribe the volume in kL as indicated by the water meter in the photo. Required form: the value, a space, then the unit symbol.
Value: 11008.376 kL
